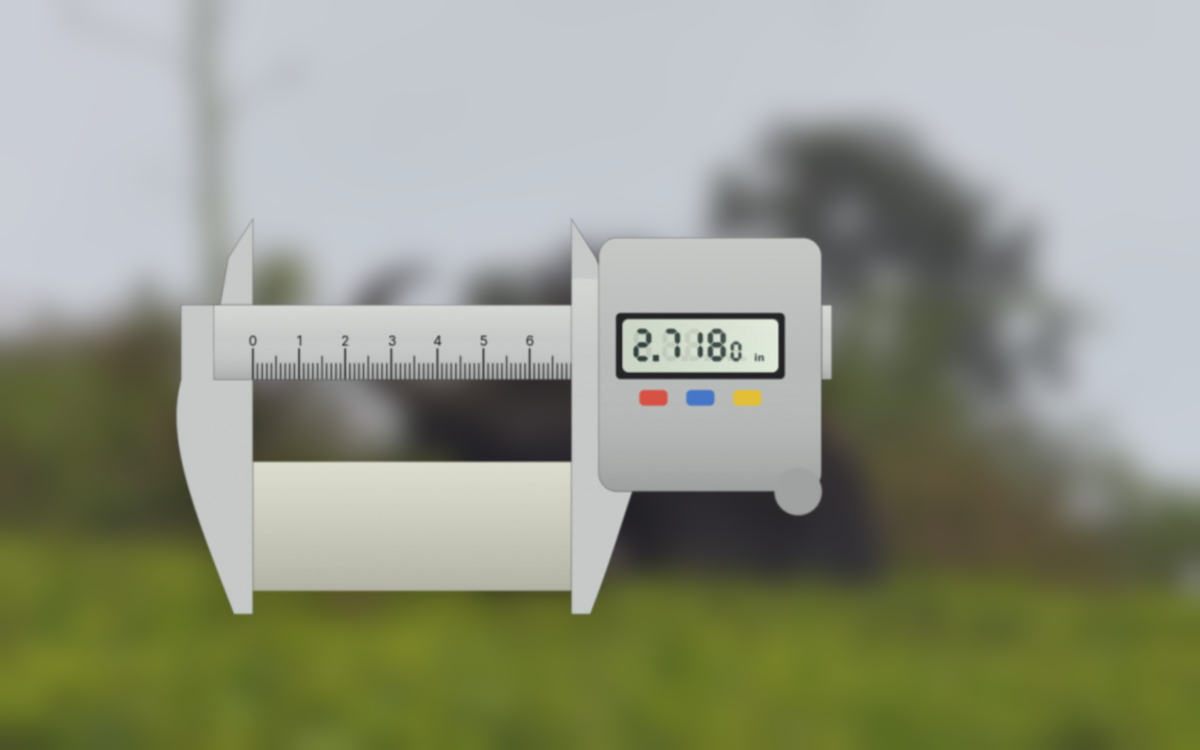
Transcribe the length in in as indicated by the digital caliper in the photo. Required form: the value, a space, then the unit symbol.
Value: 2.7180 in
